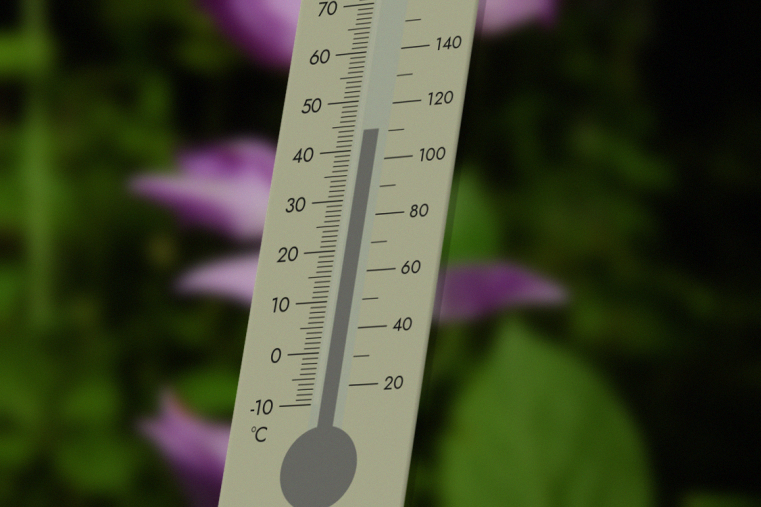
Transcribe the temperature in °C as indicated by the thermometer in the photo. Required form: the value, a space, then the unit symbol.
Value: 44 °C
